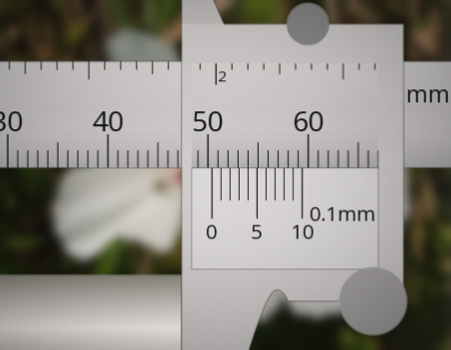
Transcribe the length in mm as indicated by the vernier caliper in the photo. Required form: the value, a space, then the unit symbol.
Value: 50.4 mm
